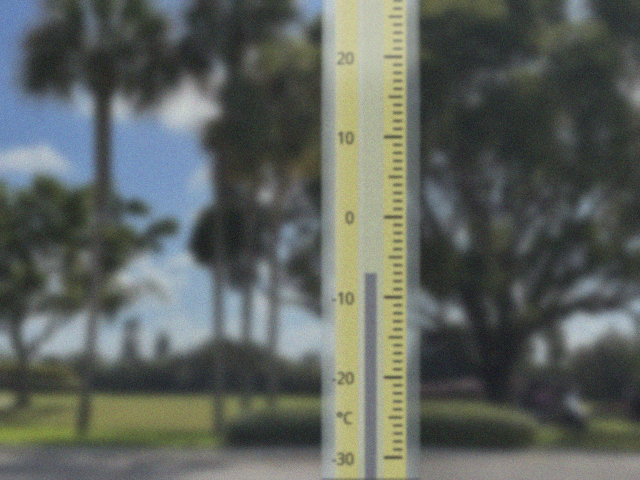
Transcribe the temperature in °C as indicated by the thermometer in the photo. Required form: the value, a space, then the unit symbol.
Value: -7 °C
